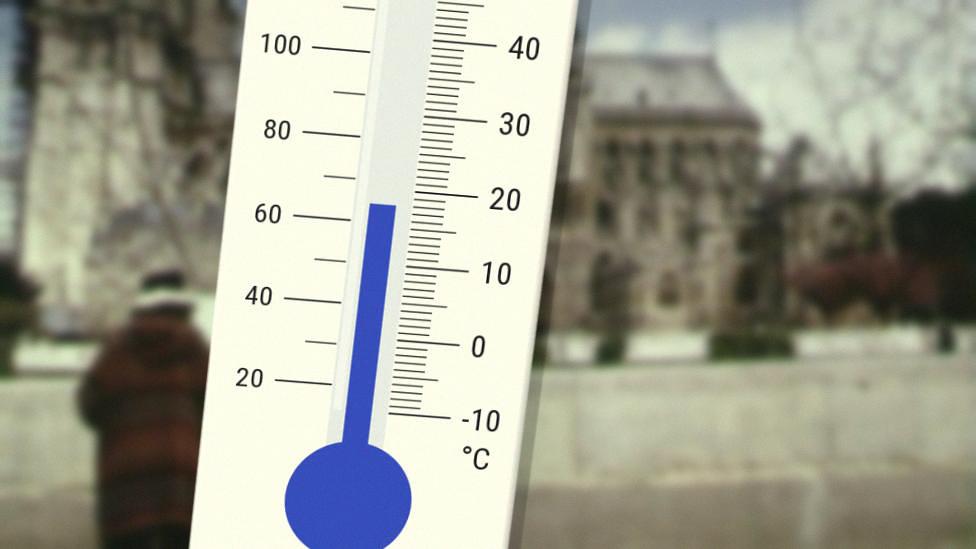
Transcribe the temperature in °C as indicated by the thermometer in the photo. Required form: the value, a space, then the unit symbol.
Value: 18 °C
